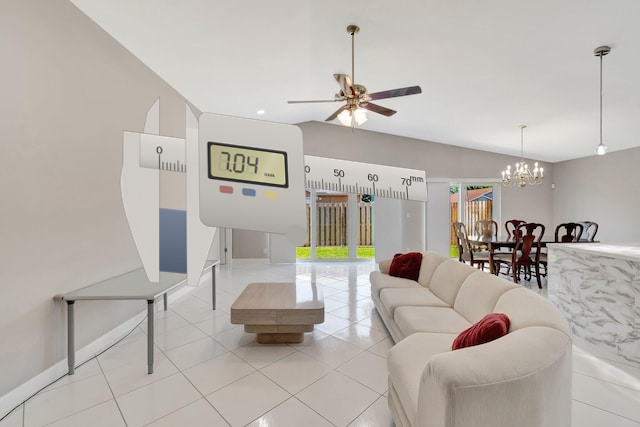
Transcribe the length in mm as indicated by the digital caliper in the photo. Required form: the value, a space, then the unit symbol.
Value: 7.04 mm
